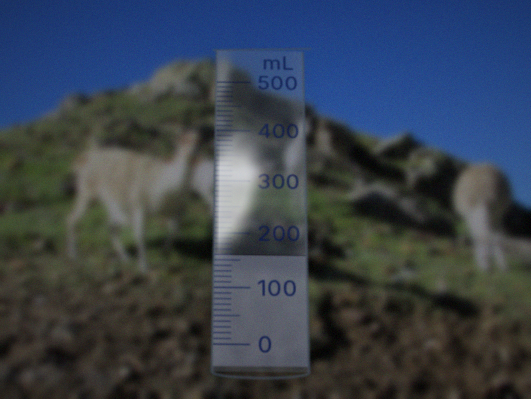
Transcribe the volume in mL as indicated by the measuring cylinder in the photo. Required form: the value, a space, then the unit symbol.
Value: 160 mL
